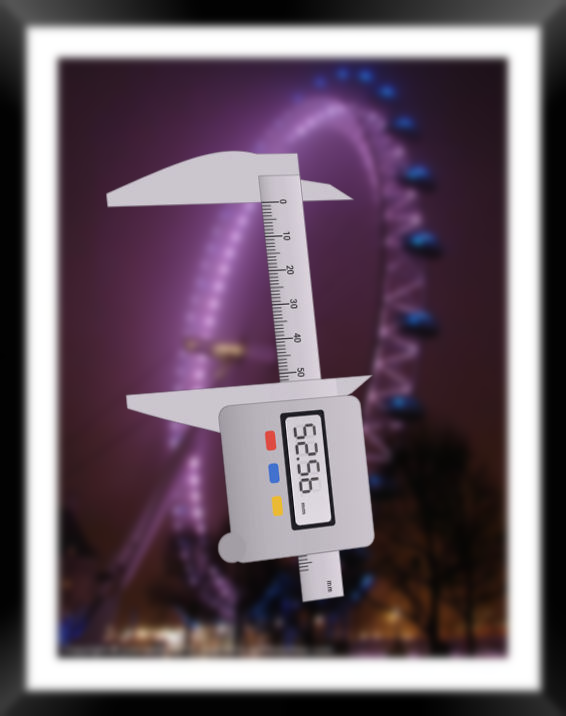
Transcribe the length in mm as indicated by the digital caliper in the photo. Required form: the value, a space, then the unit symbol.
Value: 52.56 mm
